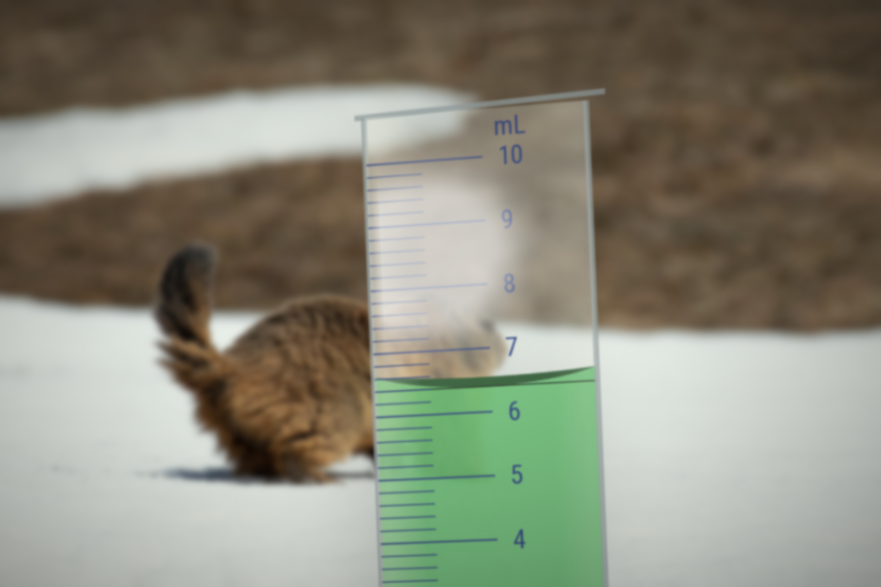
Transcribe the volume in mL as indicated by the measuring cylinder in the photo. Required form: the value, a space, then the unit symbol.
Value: 6.4 mL
